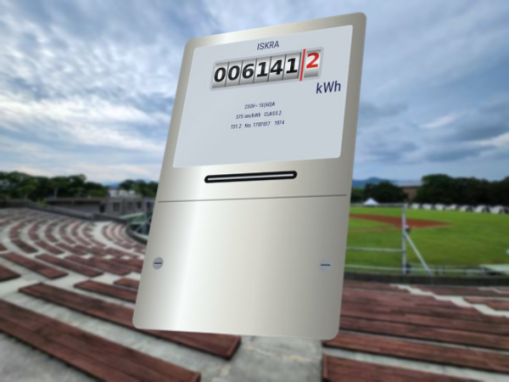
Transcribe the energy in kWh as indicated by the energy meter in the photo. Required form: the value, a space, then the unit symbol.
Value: 6141.2 kWh
